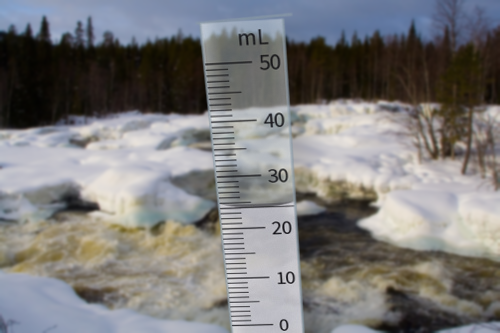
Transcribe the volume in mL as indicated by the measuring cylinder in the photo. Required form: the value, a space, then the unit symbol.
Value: 24 mL
